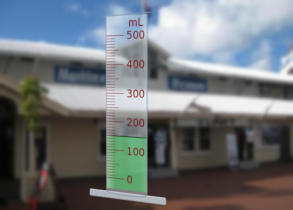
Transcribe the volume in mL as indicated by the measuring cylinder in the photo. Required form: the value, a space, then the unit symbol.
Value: 150 mL
